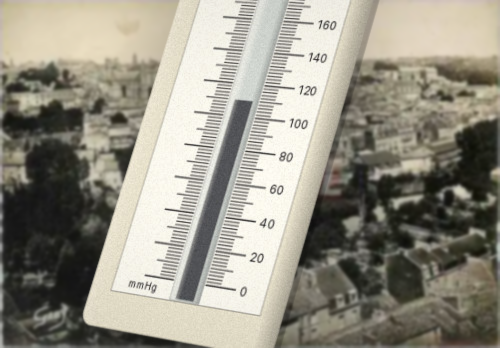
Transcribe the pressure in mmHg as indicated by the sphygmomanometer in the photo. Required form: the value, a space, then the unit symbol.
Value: 110 mmHg
